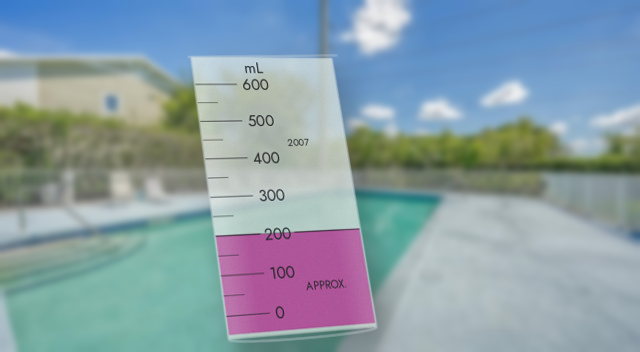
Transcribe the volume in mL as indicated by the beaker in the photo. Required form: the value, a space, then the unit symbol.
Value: 200 mL
